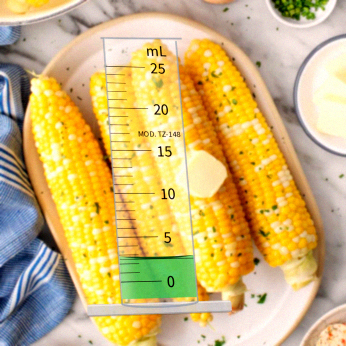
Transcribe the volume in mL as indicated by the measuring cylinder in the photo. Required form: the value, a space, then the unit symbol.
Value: 2.5 mL
